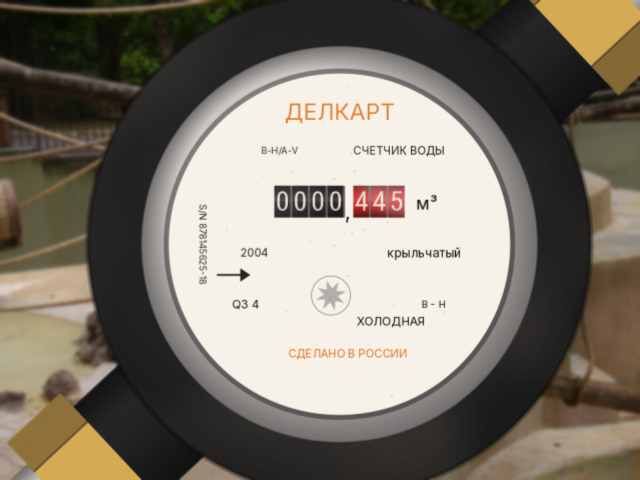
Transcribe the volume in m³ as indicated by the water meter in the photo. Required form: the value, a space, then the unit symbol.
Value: 0.445 m³
